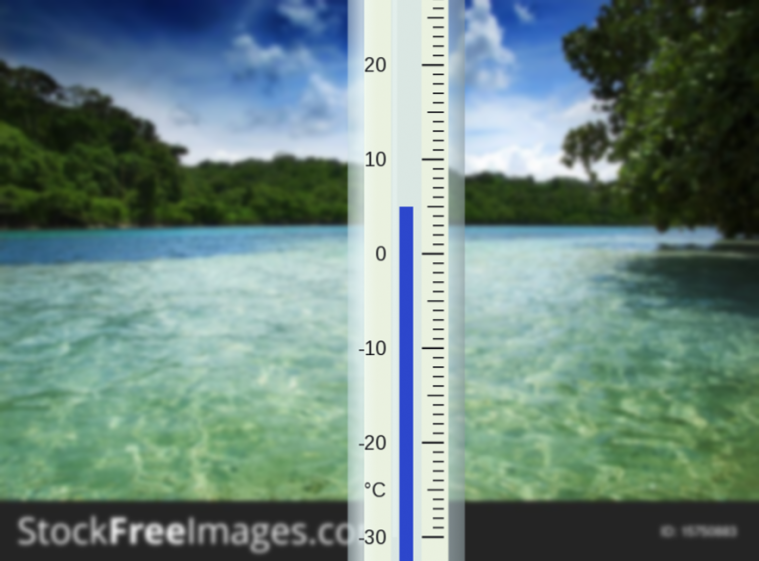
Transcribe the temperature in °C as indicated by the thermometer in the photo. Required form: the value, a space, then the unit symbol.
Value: 5 °C
